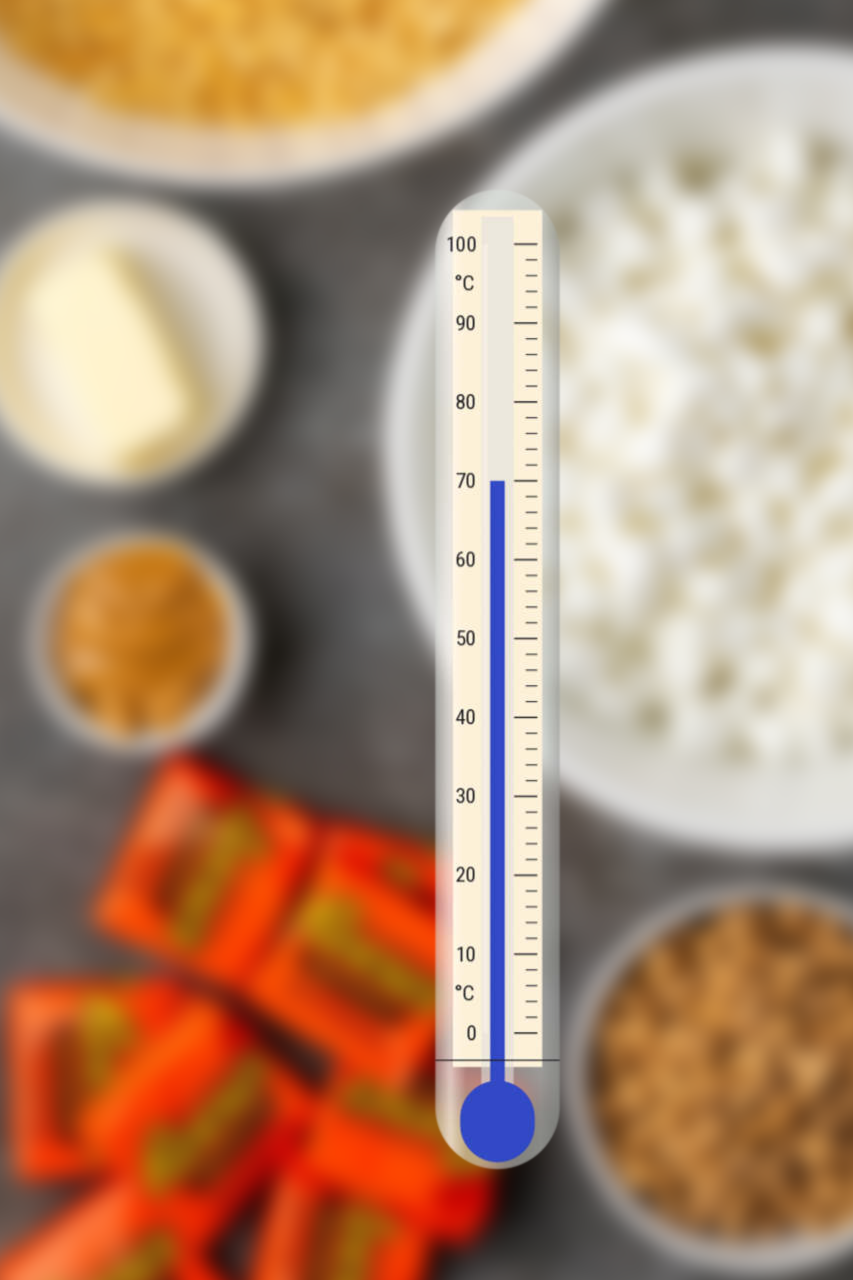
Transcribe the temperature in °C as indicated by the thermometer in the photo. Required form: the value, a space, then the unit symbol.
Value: 70 °C
